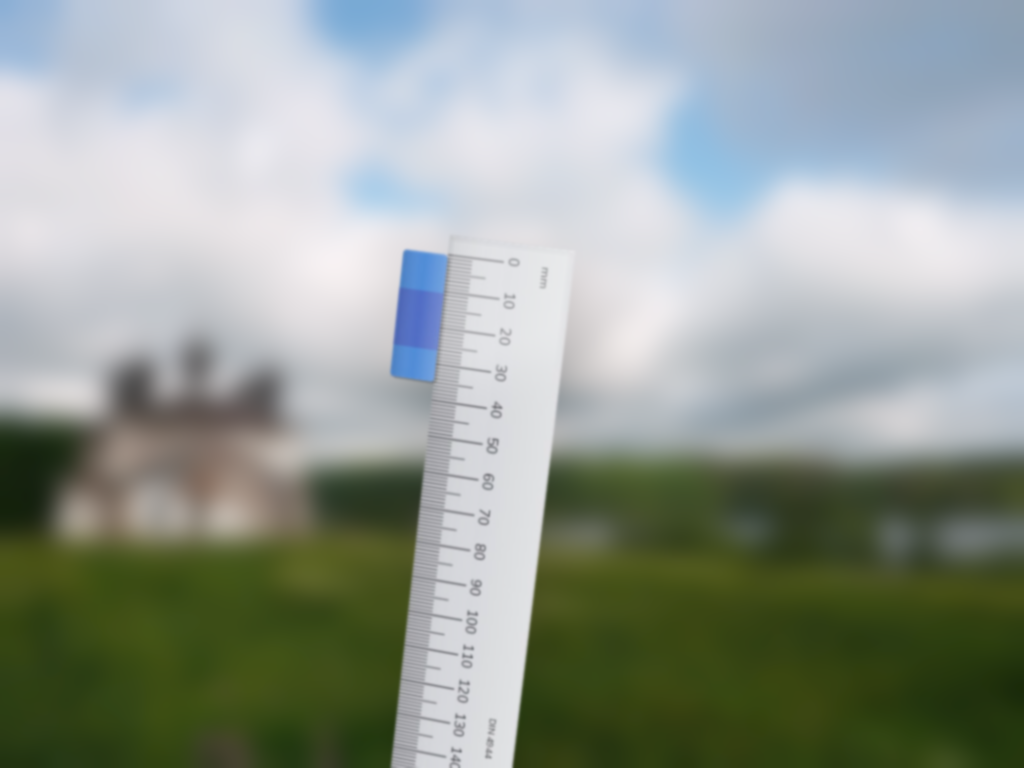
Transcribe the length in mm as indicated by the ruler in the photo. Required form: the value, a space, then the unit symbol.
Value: 35 mm
